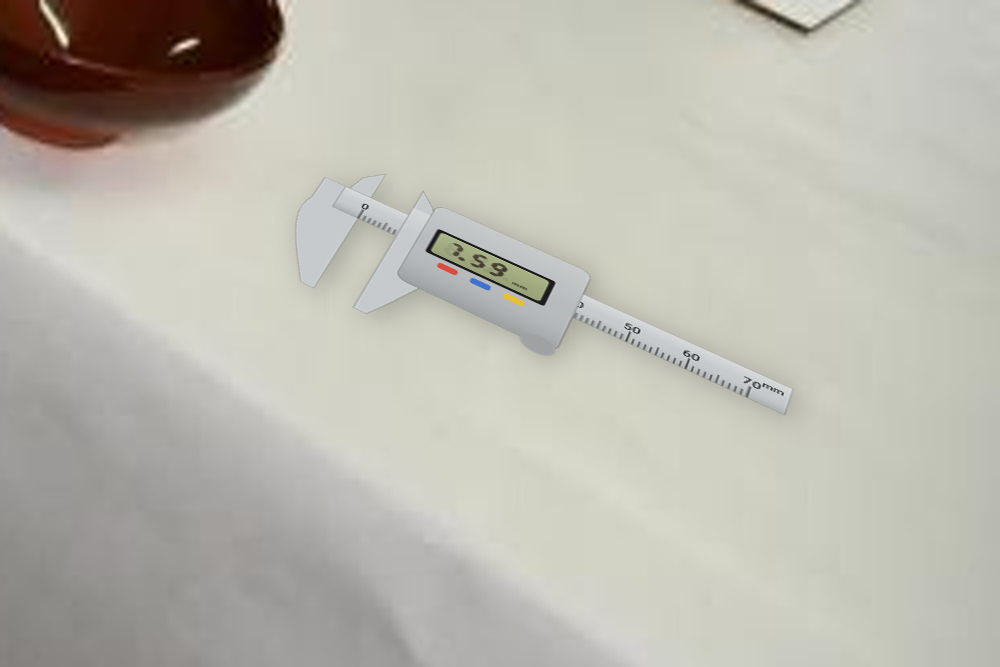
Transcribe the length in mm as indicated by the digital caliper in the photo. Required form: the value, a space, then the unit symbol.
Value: 7.59 mm
